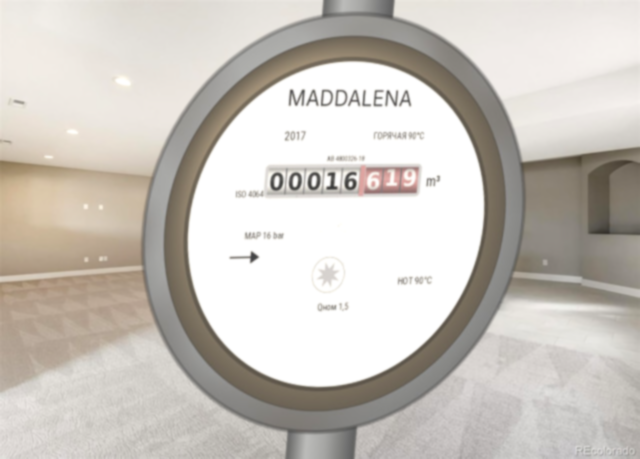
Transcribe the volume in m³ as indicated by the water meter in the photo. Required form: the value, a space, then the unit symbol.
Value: 16.619 m³
